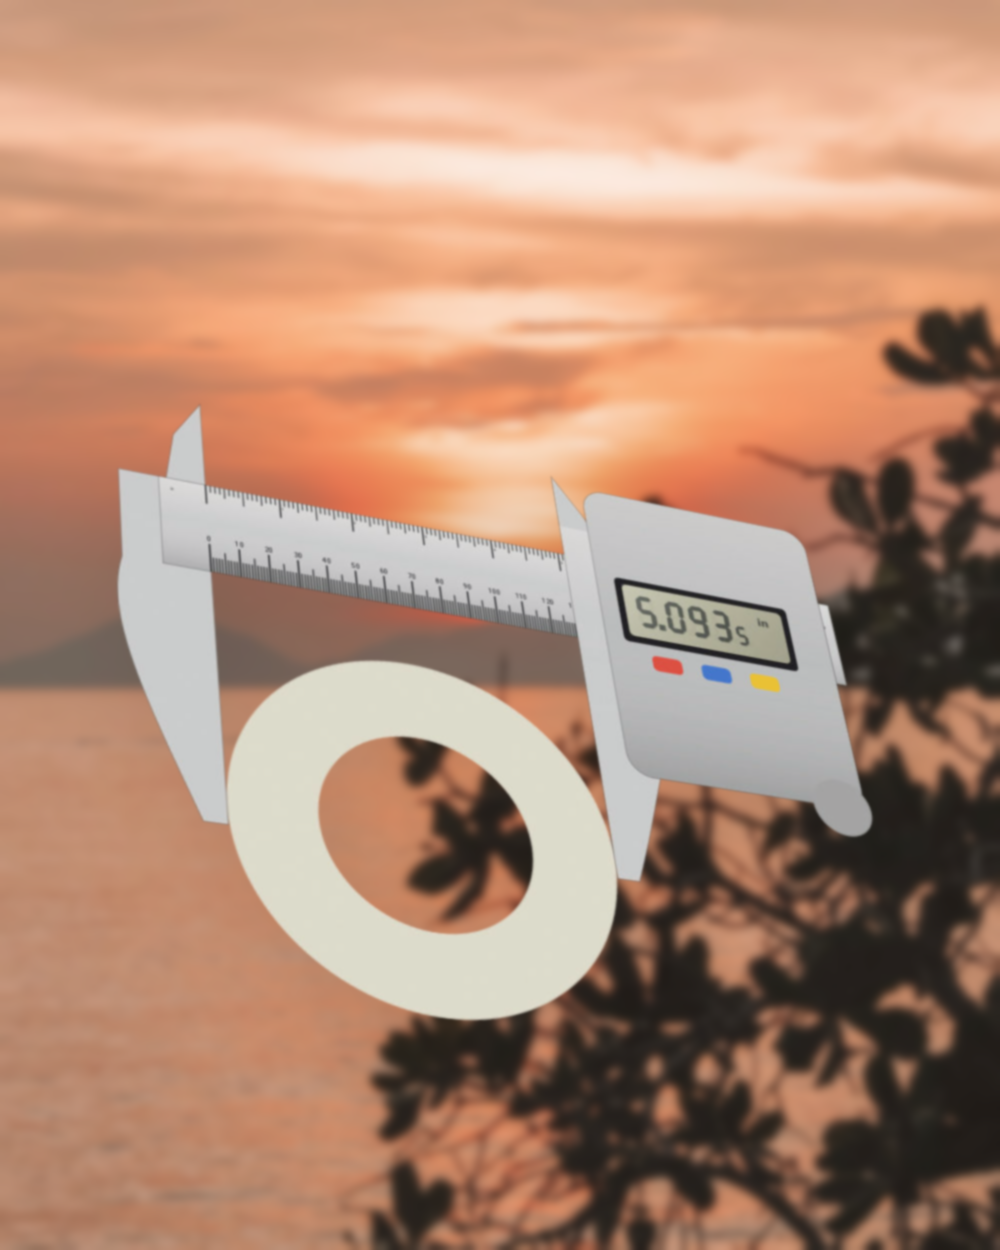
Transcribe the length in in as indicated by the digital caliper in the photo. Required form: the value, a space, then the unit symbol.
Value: 5.0935 in
